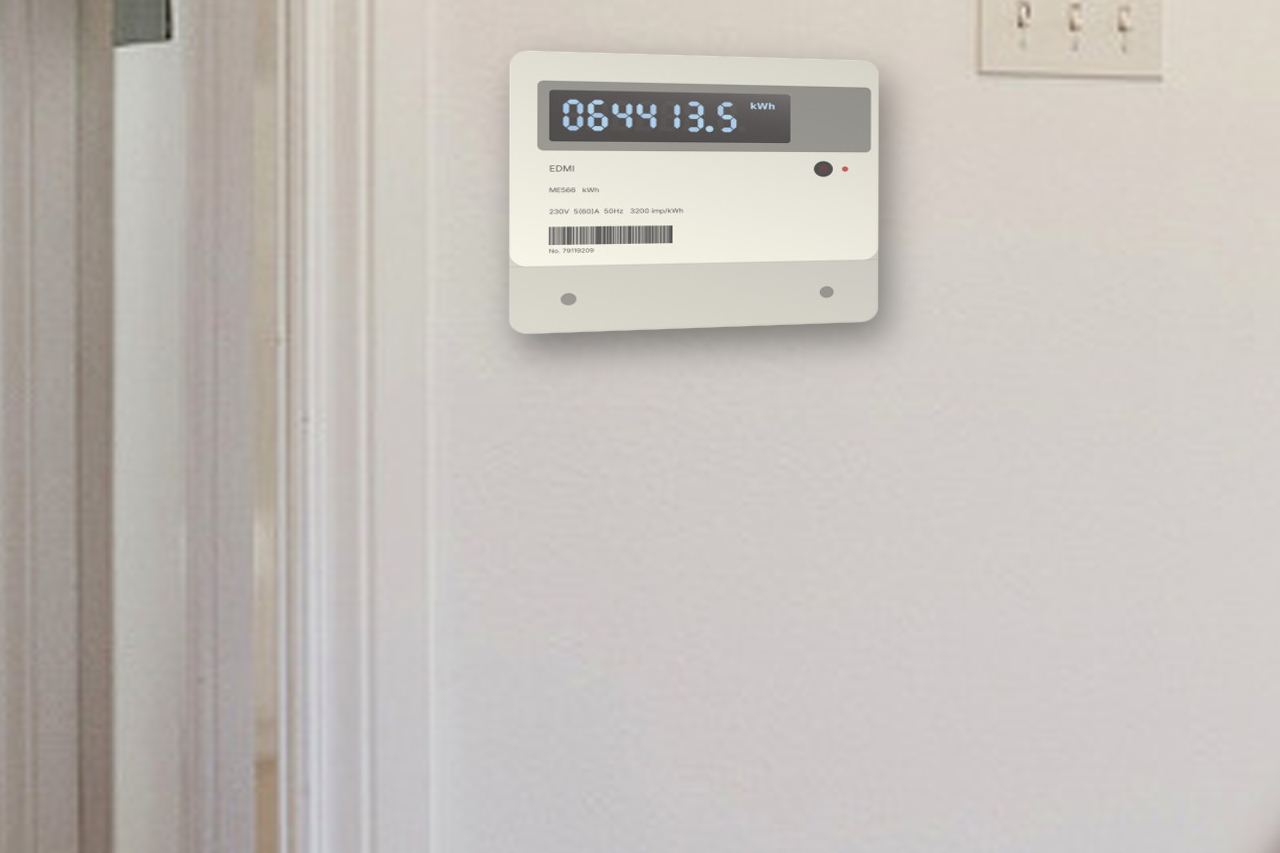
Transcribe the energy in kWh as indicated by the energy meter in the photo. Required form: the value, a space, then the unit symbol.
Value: 64413.5 kWh
